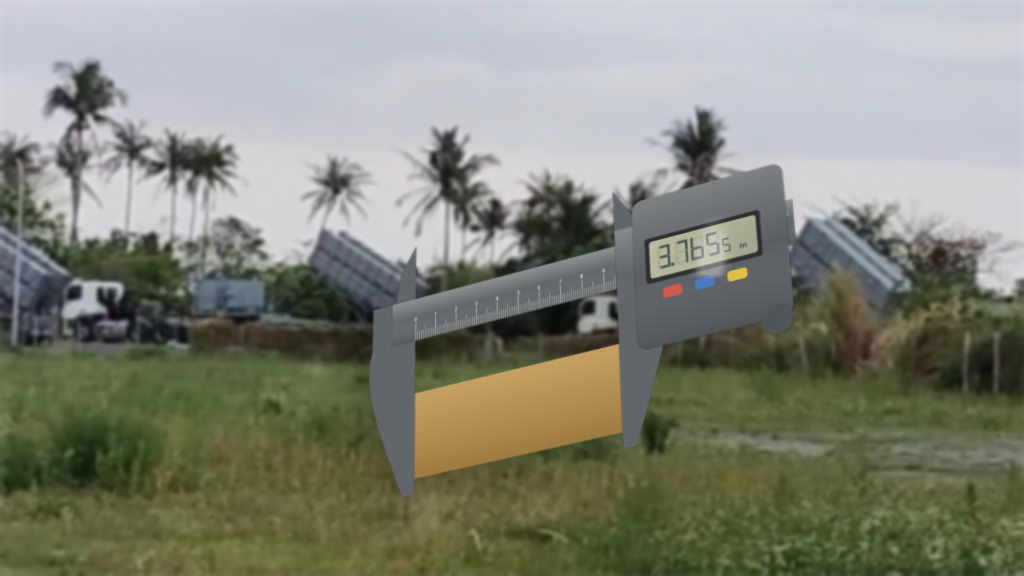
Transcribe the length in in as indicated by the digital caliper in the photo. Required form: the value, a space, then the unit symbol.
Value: 3.7655 in
